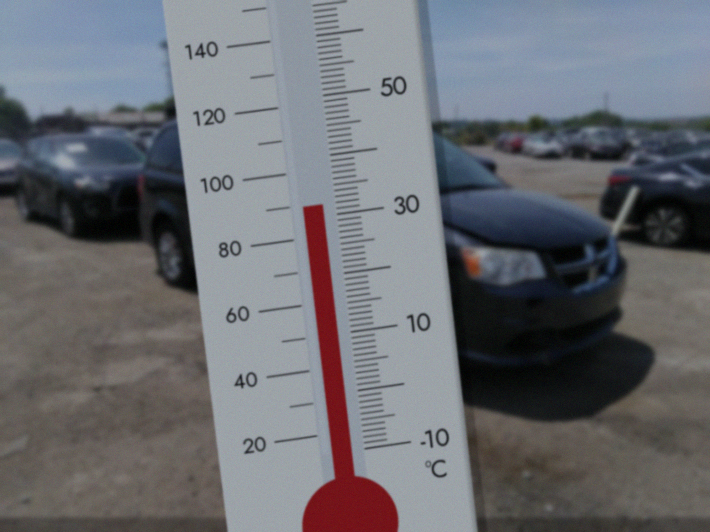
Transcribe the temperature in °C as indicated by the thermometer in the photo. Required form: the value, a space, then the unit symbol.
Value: 32 °C
